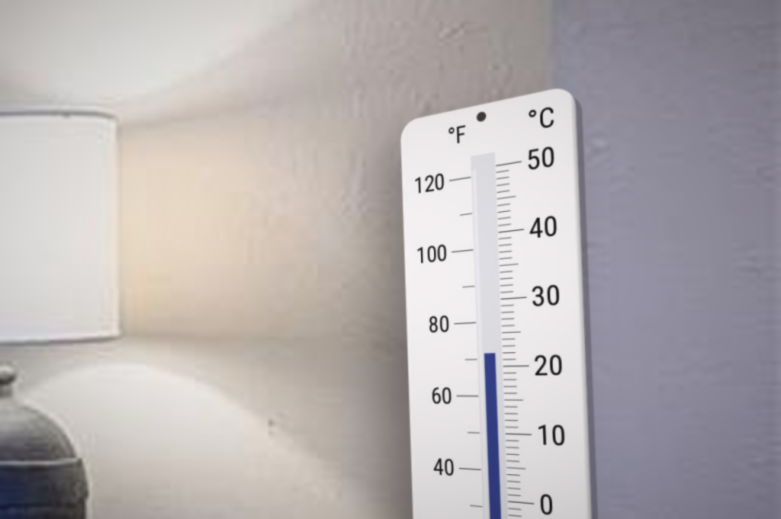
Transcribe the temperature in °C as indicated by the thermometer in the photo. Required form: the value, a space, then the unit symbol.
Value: 22 °C
